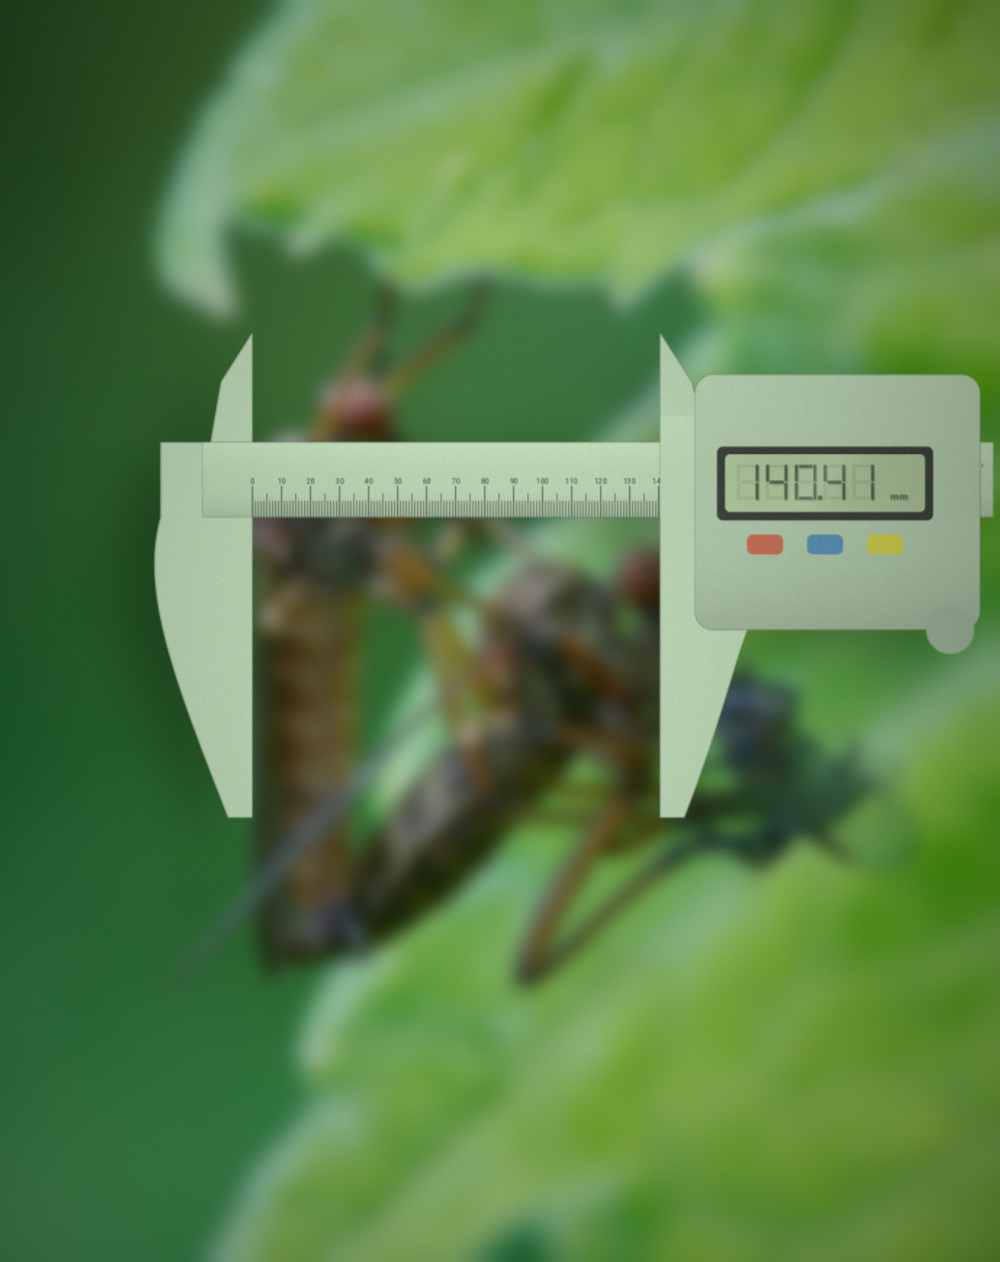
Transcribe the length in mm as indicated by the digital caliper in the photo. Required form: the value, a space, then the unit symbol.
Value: 140.41 mm
